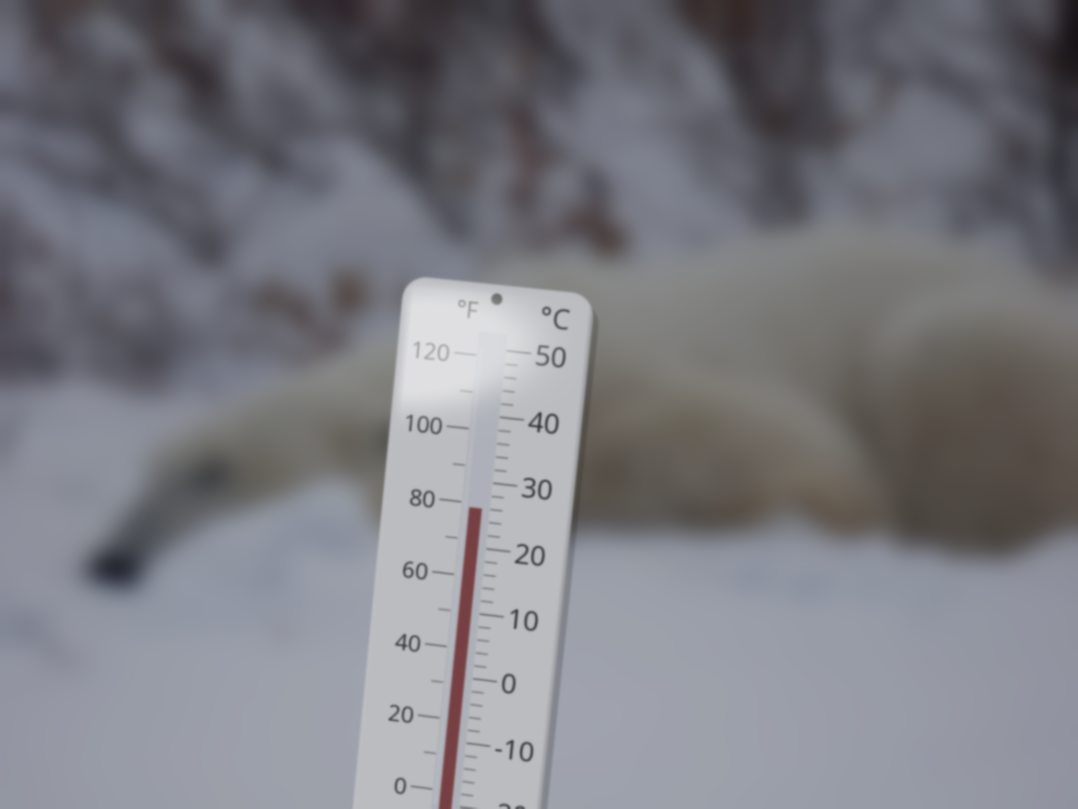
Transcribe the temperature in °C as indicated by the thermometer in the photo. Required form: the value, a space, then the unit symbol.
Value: 26 °C
